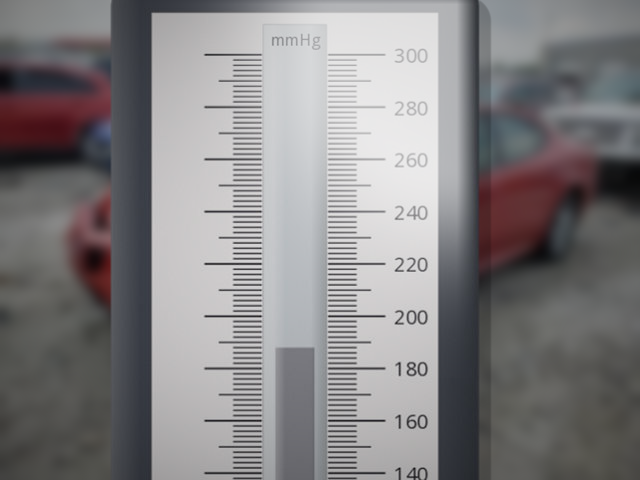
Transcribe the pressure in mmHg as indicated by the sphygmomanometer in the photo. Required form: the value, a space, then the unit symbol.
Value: 188 mmHg
